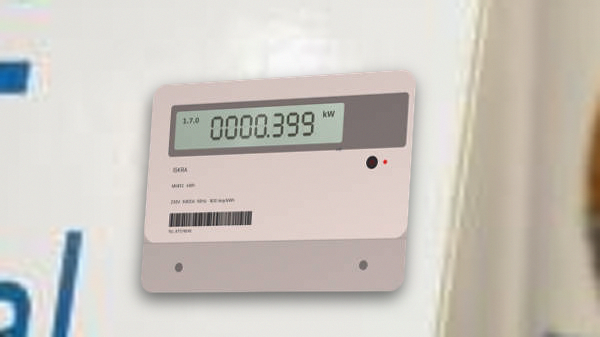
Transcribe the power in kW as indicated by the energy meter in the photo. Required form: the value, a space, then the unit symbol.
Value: 0.399 kW
